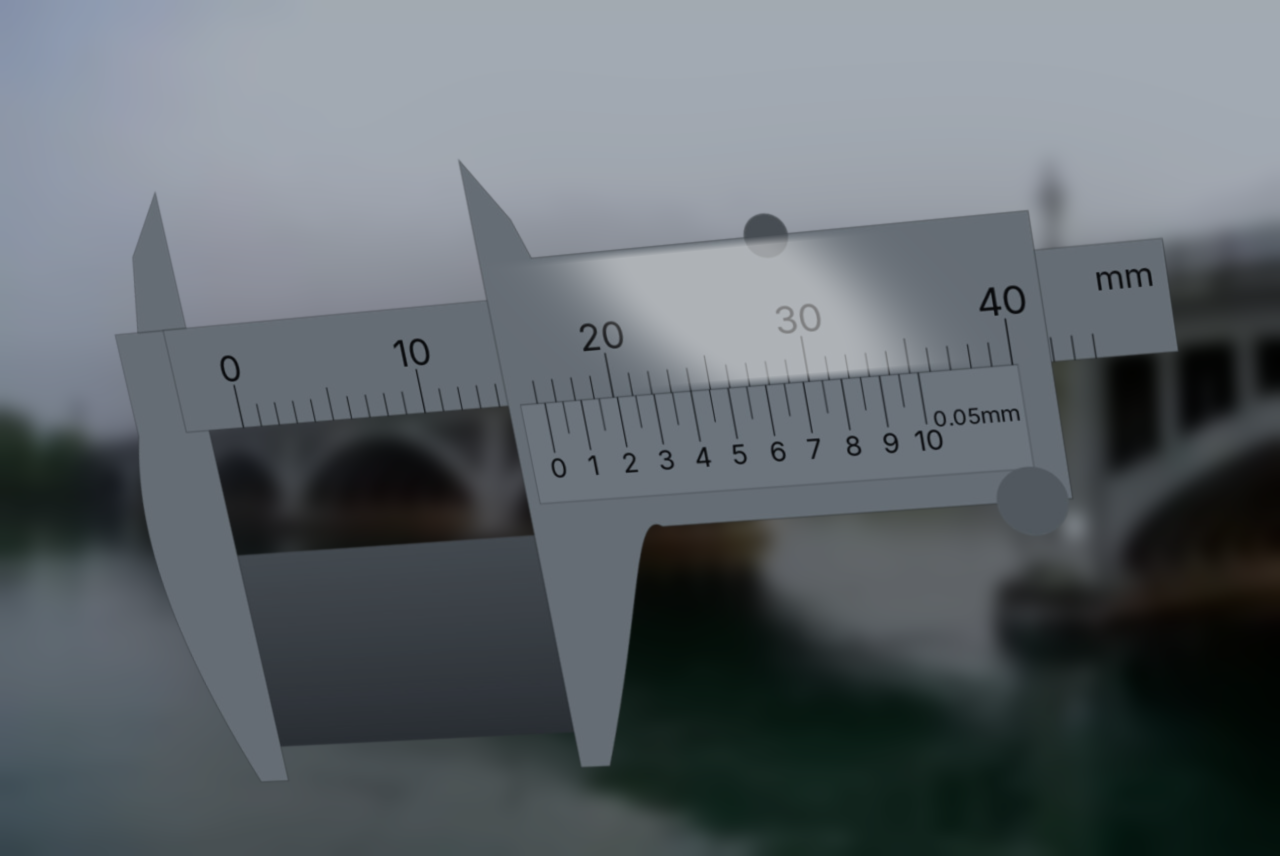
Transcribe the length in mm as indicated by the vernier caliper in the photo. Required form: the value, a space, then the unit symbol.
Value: 16.4 mm
